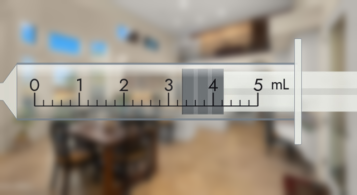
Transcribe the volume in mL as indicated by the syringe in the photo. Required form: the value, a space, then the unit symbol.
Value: 3.3 mL
